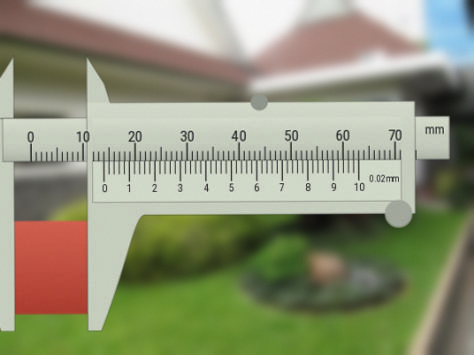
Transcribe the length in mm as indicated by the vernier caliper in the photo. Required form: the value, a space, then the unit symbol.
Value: 14.0 mm
